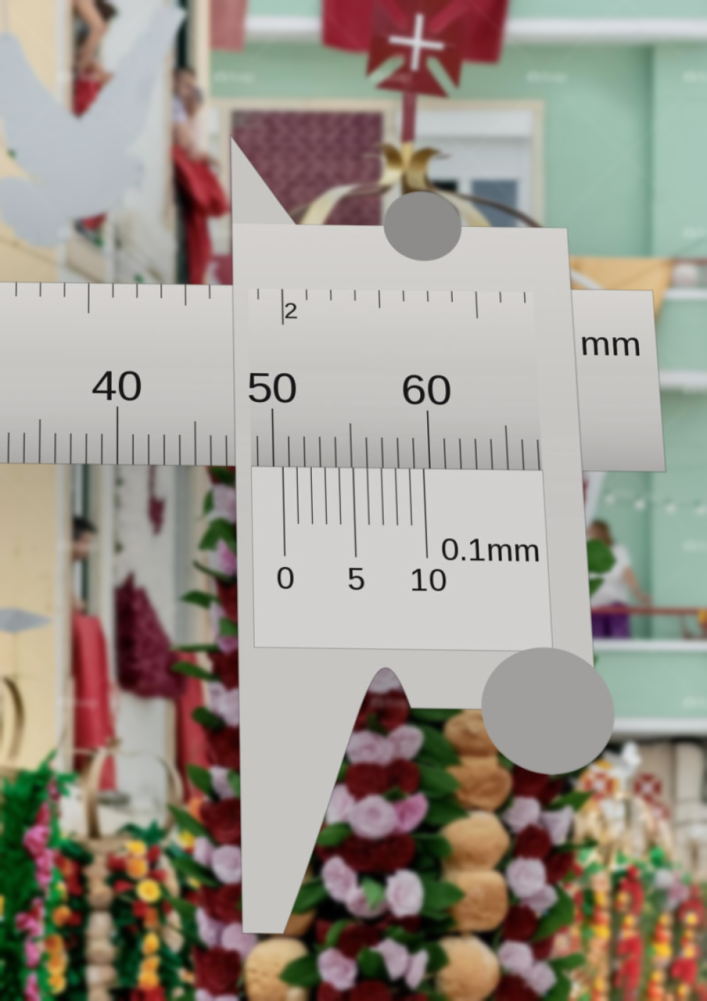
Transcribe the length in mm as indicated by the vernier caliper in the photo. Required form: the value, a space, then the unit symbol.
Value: 50.6 mm
